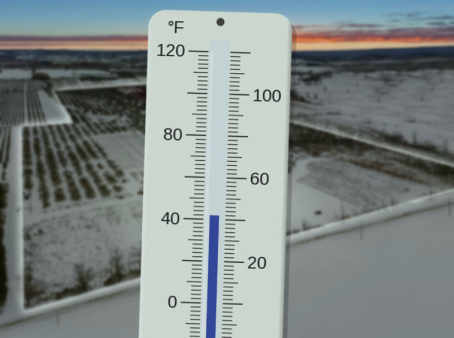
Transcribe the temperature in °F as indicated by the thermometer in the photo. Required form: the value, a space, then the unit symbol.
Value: 42 °F
